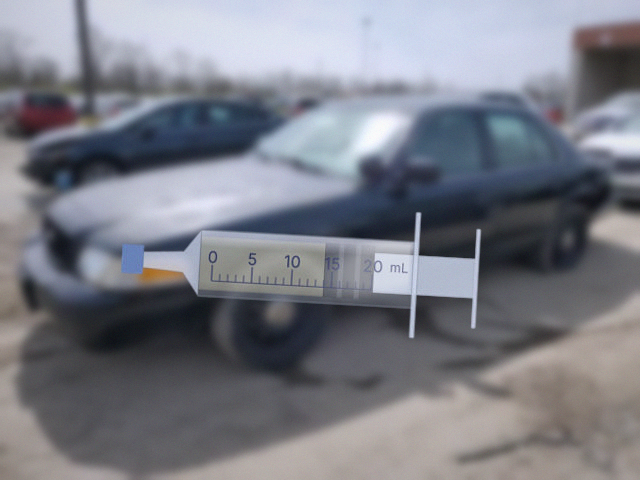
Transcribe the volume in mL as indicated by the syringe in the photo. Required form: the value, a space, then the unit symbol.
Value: 14 mL
